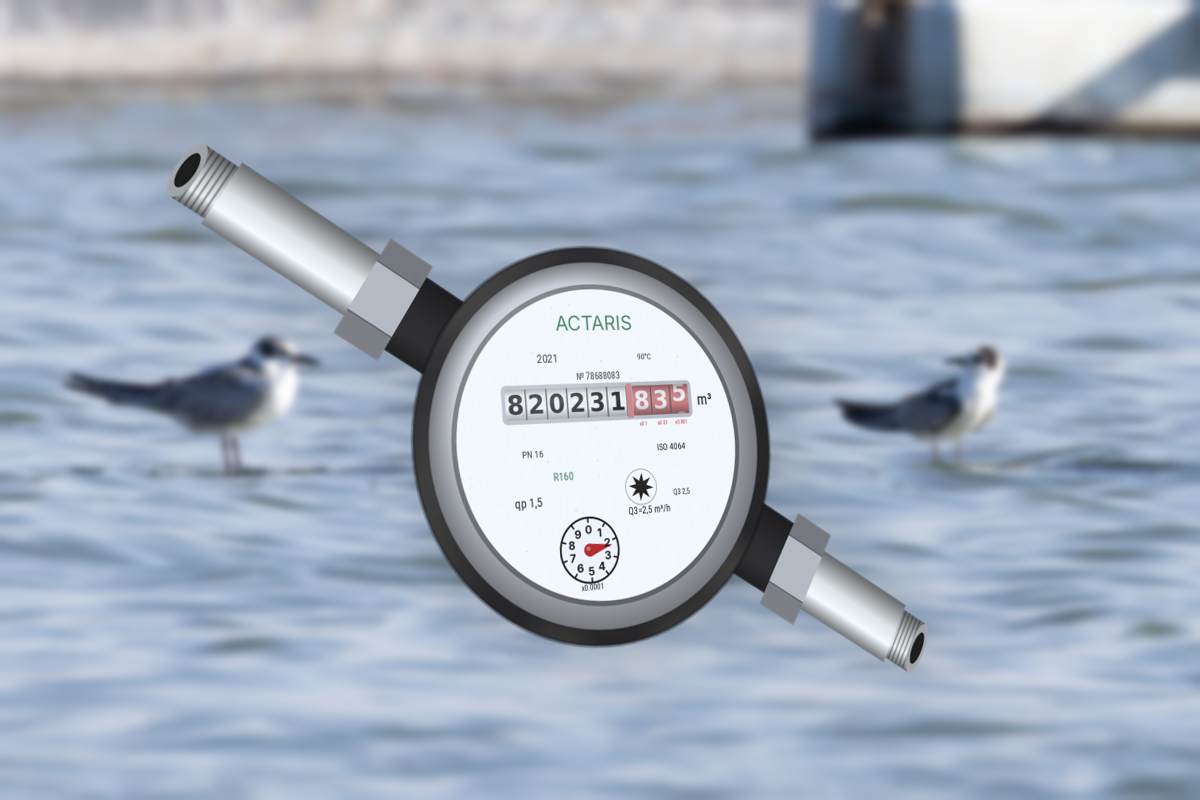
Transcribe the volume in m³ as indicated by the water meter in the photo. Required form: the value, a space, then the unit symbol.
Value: 820231.8352 m³
